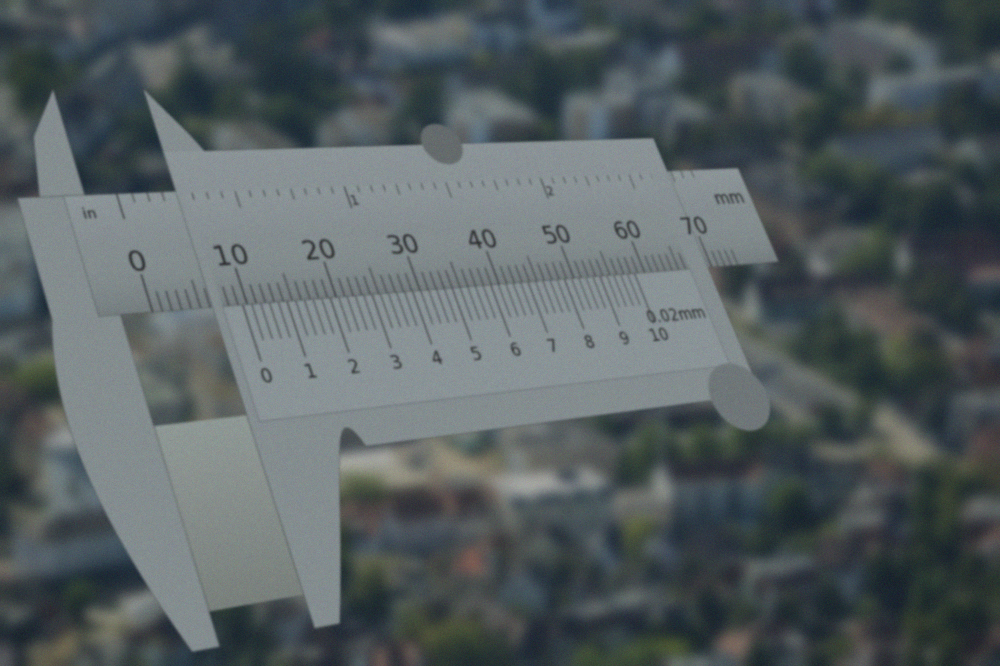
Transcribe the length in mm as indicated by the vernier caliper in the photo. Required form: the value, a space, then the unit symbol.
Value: 9.5 mm
